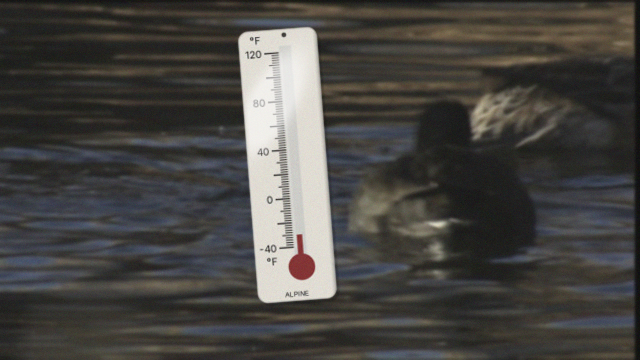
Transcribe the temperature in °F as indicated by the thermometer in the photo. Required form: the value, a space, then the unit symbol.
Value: -30 °F
